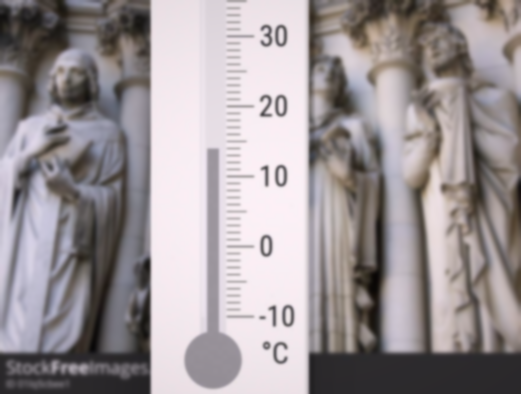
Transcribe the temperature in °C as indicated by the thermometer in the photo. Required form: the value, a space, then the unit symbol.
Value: 14 °C
